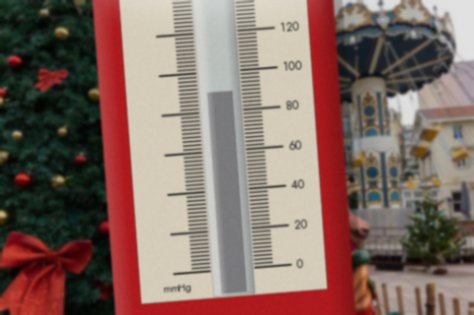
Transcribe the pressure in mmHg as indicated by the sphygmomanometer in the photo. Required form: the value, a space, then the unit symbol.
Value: 90 mmHg
